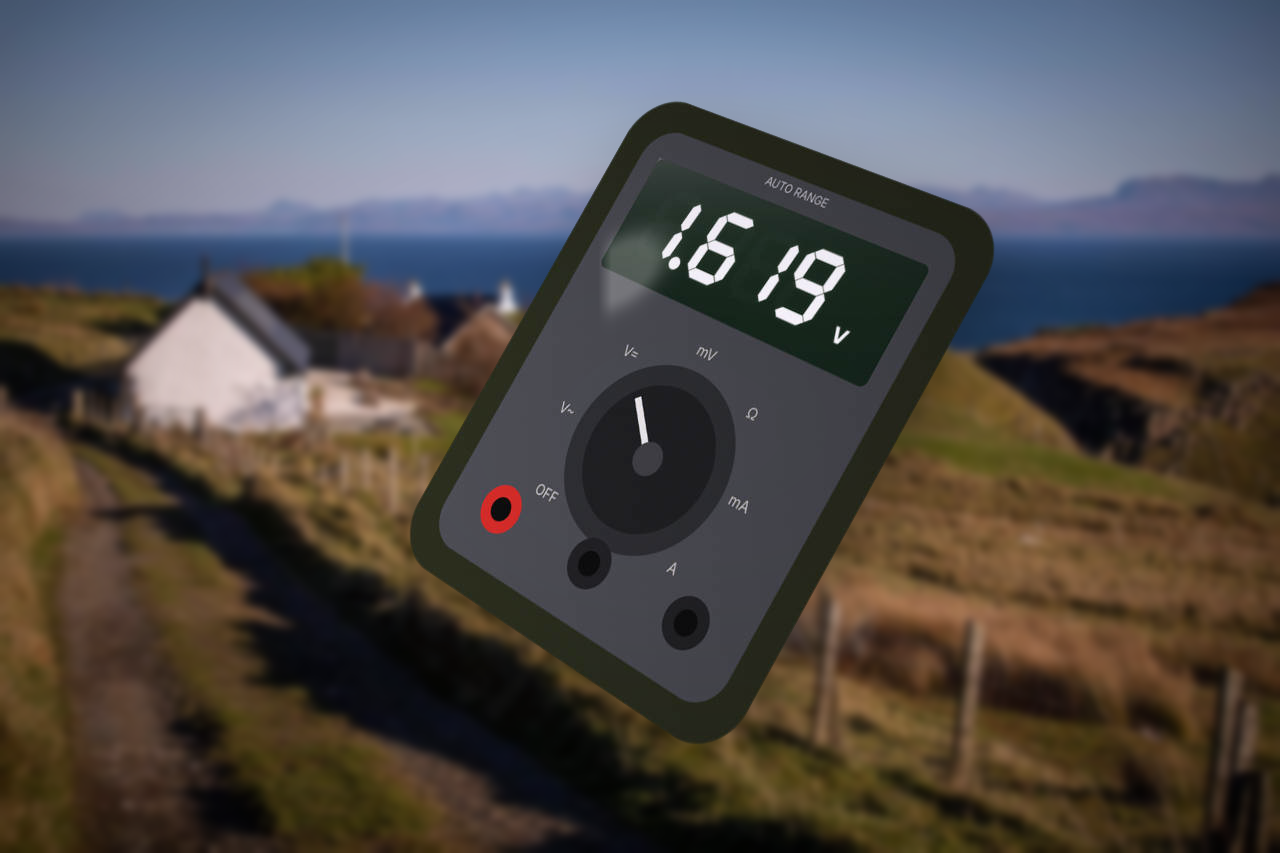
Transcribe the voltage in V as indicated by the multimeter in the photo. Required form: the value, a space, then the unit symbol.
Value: 1.619 V
